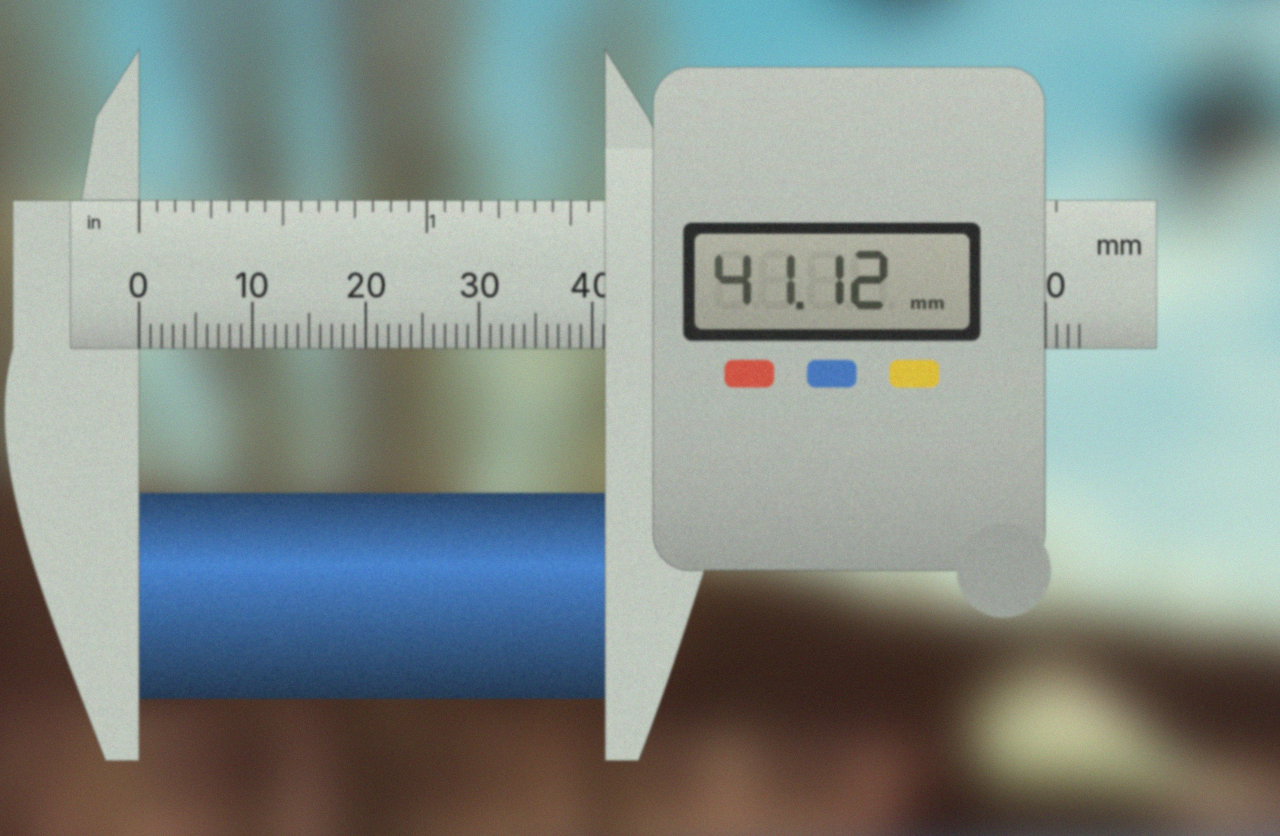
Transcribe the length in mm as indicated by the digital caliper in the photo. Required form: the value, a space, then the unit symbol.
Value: 41.12 mm
